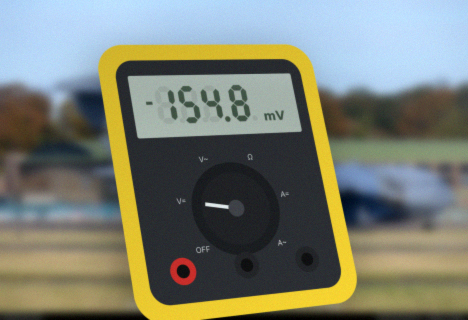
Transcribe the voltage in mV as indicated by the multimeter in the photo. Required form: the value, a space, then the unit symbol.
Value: -154.8 mV
